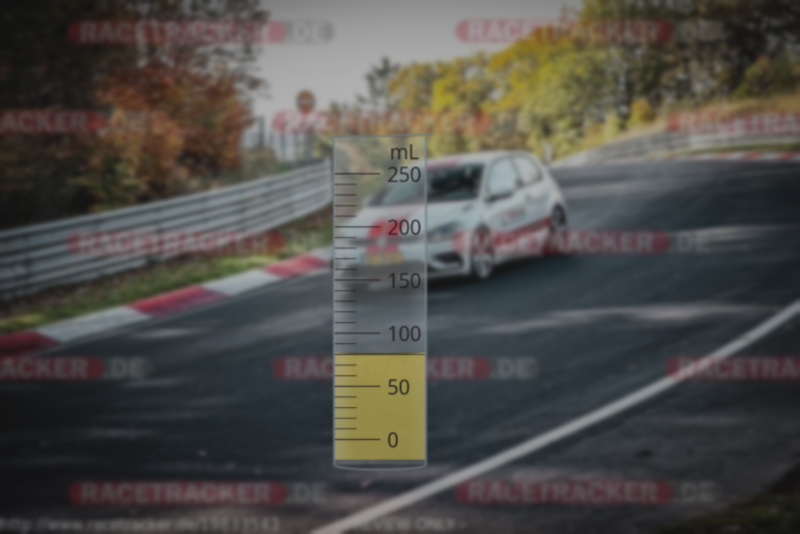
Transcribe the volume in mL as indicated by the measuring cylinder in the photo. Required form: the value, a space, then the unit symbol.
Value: 80 mL
